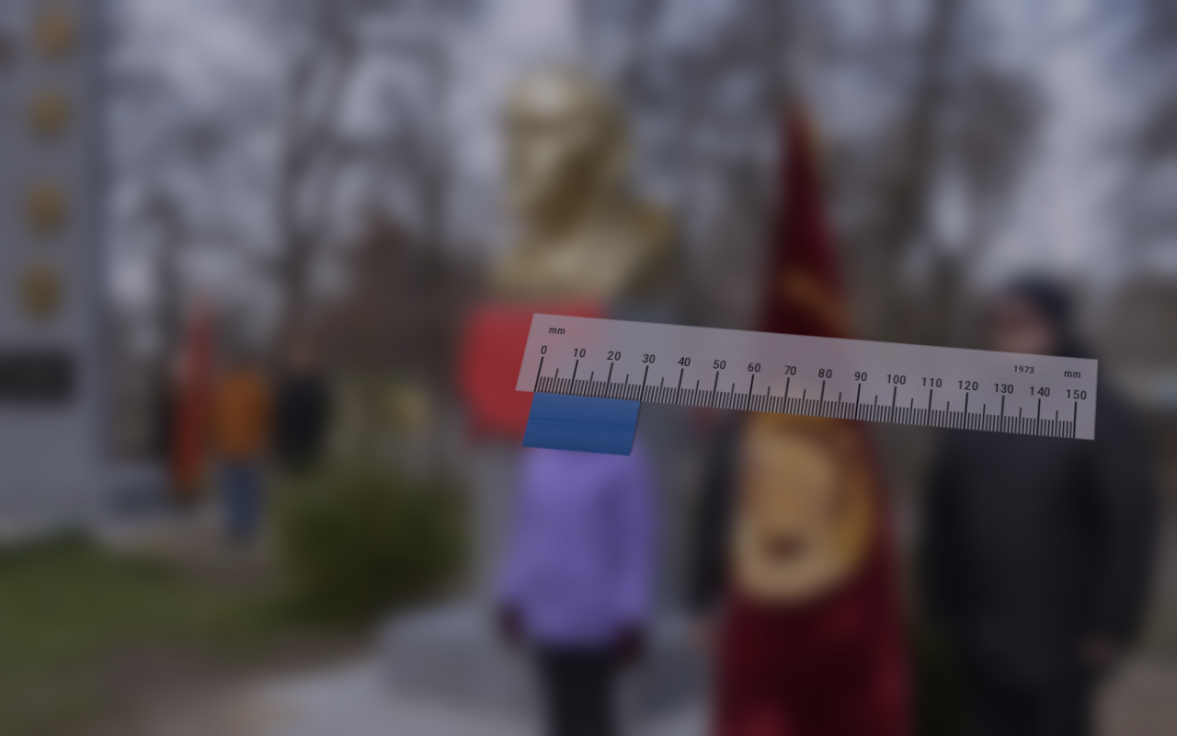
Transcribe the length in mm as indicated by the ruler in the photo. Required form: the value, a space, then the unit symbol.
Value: 30 mm
